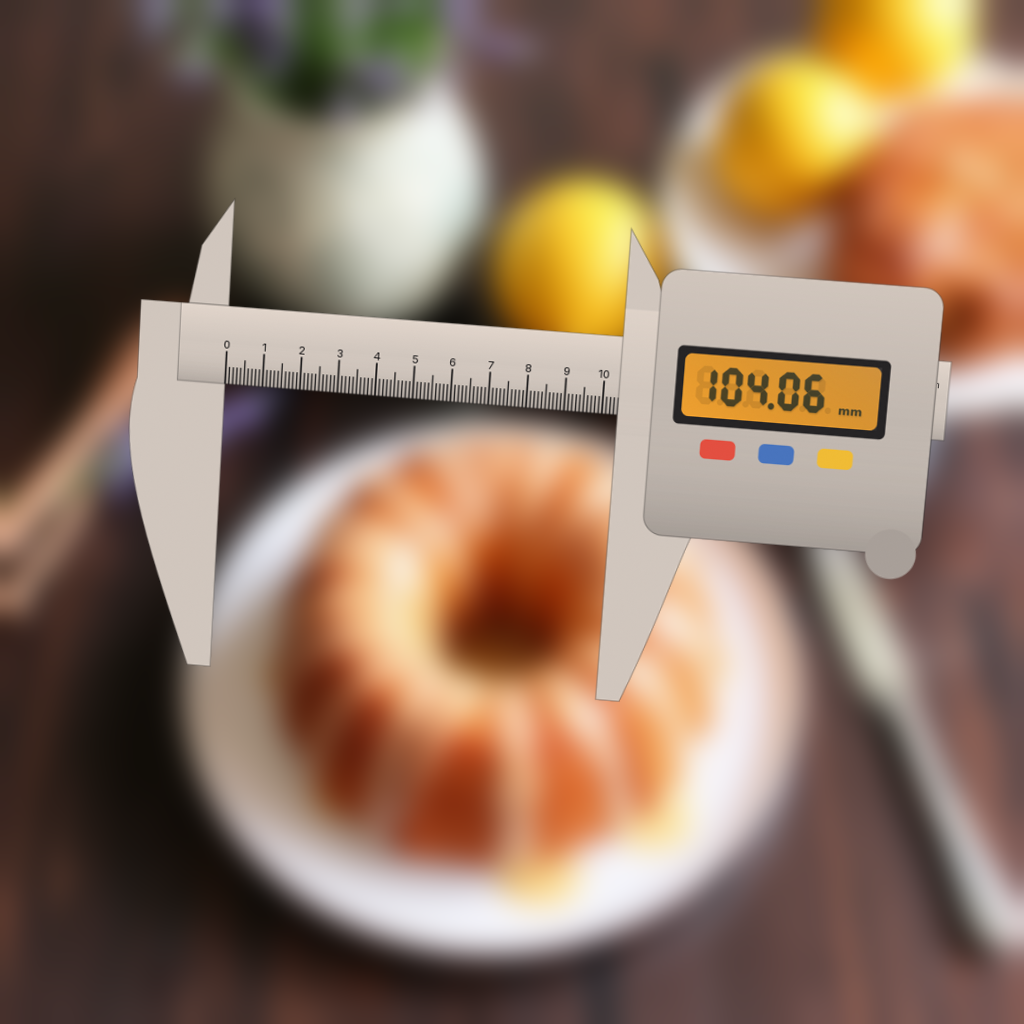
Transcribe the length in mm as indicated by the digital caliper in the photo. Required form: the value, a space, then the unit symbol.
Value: 104.06 mm
